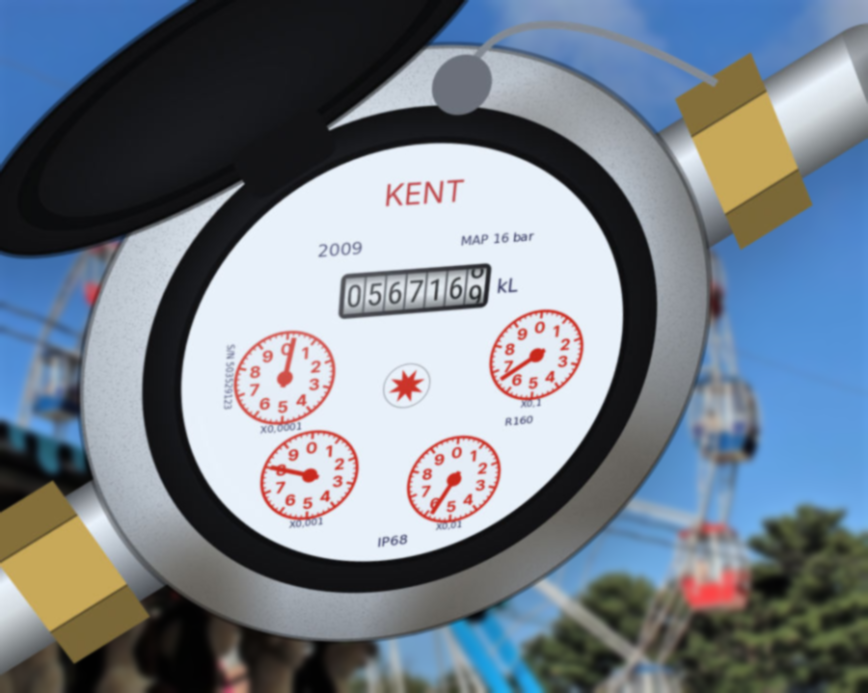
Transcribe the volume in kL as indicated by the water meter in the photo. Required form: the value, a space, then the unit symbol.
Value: 567168.6580 kL
